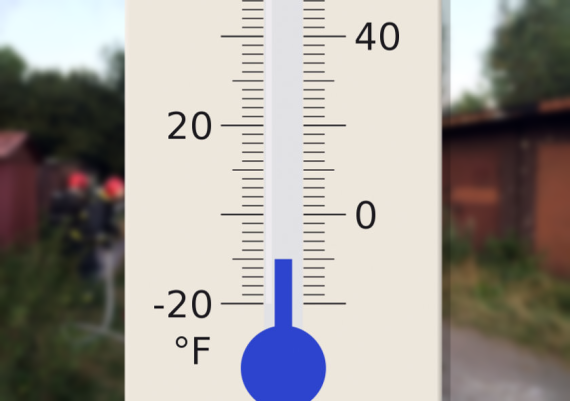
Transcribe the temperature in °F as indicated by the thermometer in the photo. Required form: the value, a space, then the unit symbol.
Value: -10 °F
